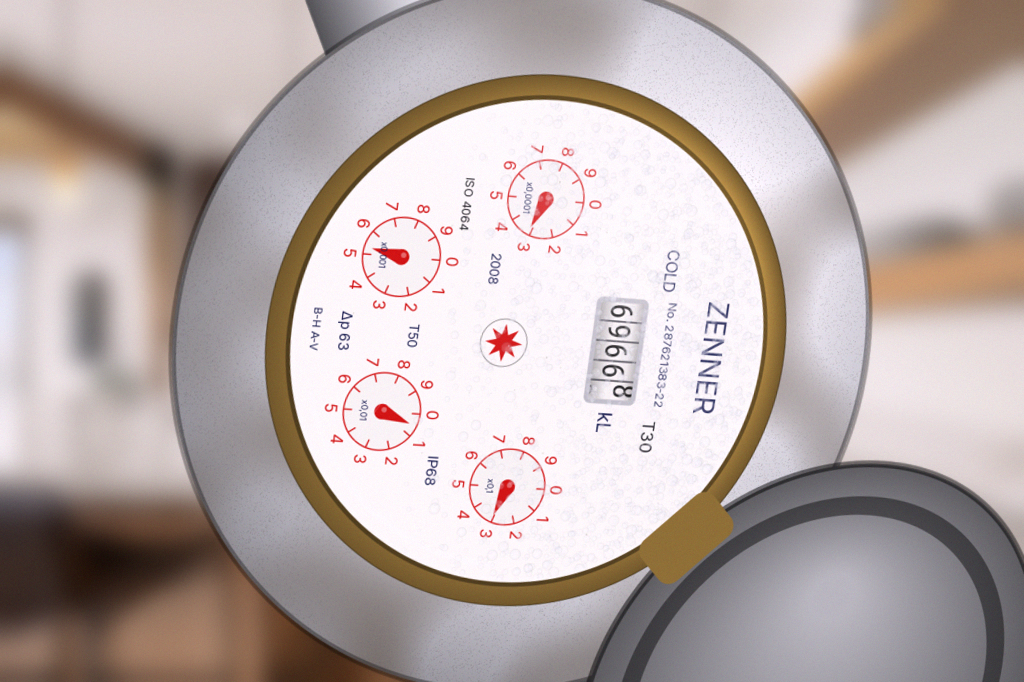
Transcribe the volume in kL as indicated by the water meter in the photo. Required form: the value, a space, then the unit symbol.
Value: 69668.3053 kL
